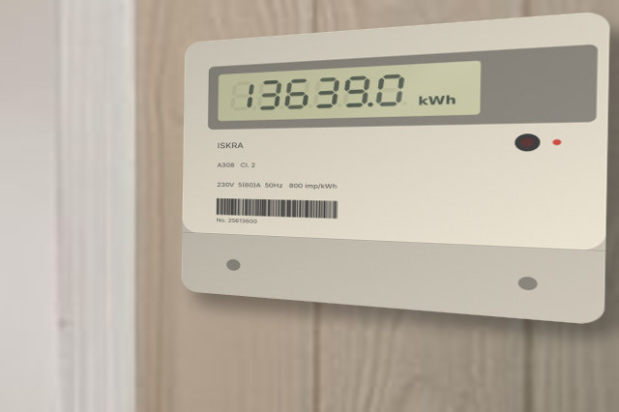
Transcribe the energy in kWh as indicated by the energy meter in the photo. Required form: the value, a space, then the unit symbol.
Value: 13639.0 kWh
